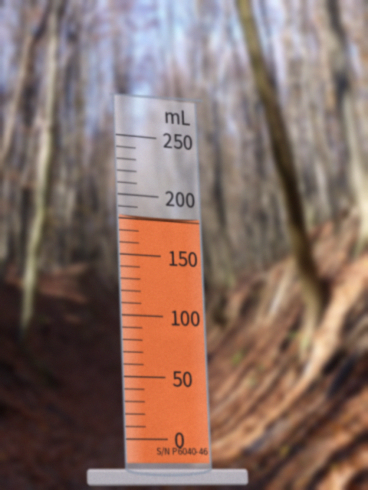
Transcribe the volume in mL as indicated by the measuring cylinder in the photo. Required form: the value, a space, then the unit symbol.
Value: 180 mL
